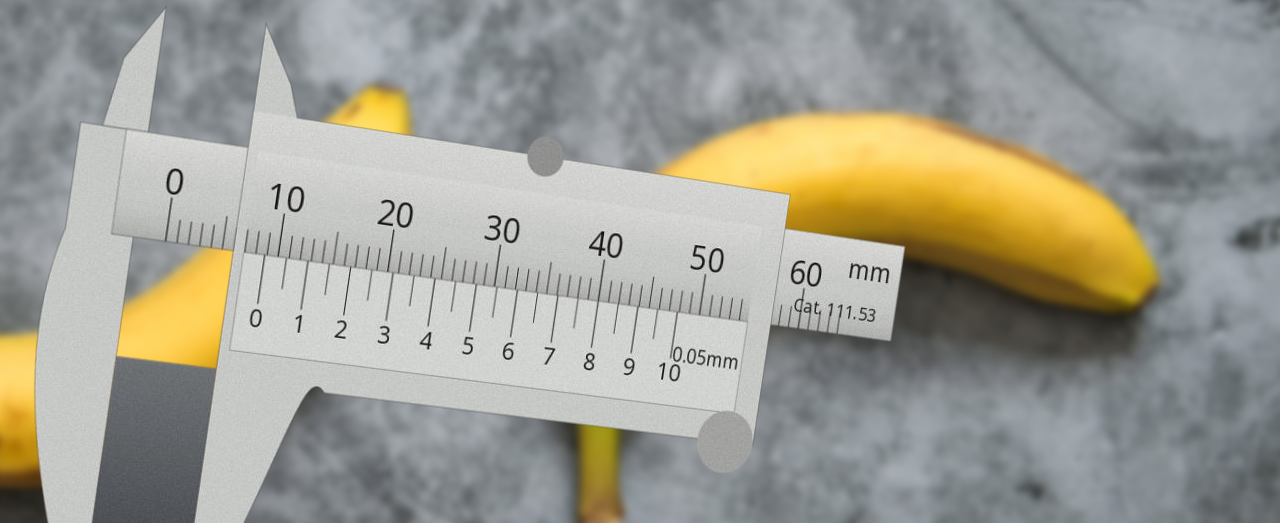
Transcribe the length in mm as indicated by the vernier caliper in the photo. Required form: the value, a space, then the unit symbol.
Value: 8.8 mm
